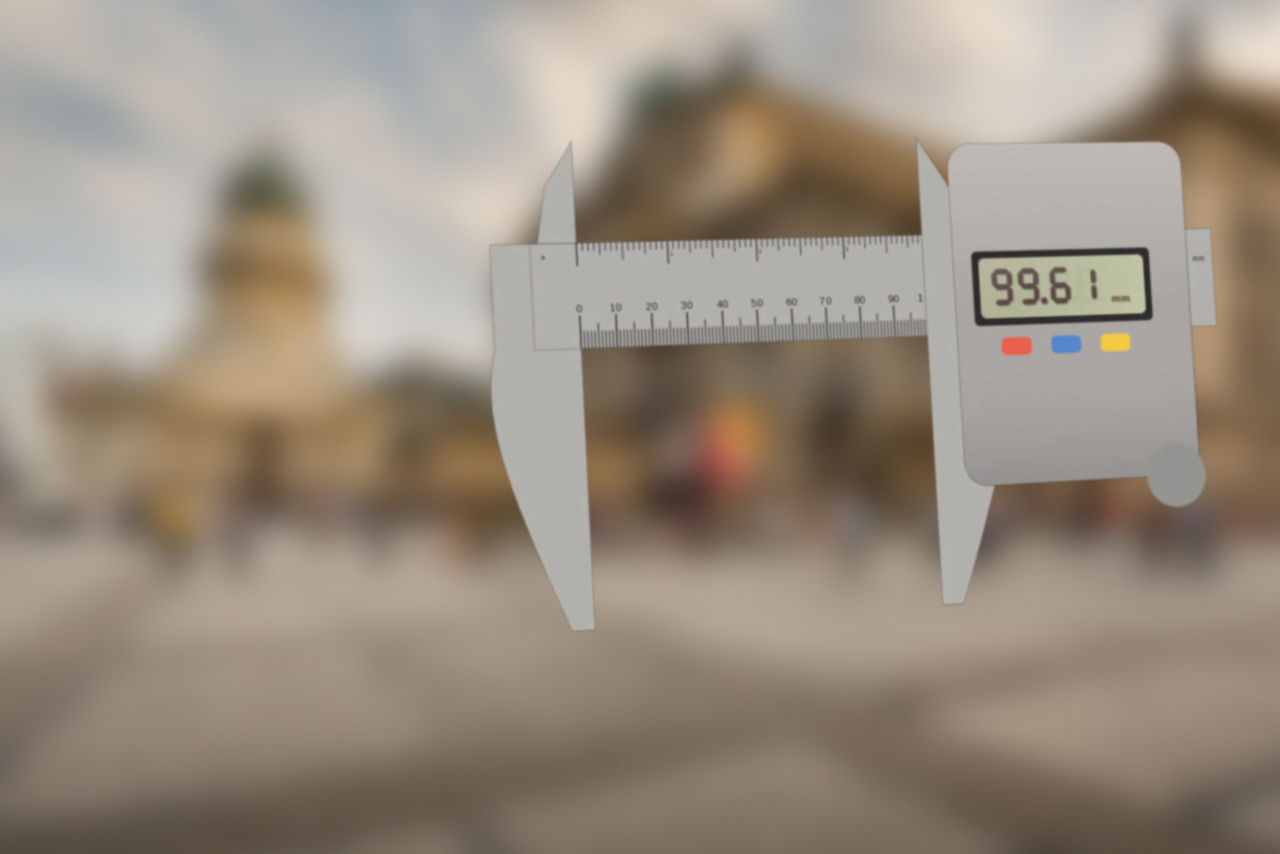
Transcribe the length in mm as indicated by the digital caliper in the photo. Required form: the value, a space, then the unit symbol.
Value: 99.61 mm
